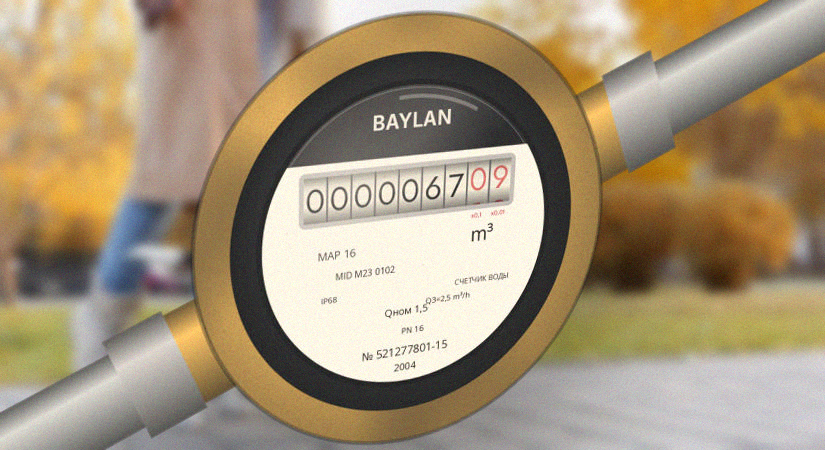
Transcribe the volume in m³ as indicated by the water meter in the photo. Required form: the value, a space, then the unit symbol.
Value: 67.09 m³
